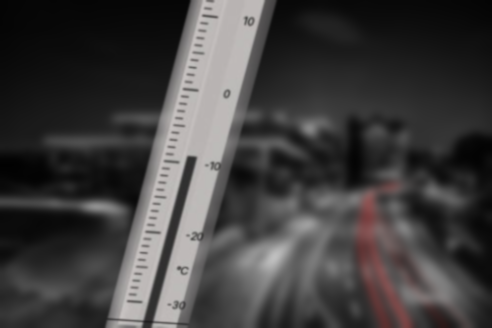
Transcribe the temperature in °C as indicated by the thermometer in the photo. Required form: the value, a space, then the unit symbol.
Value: -9 °C
